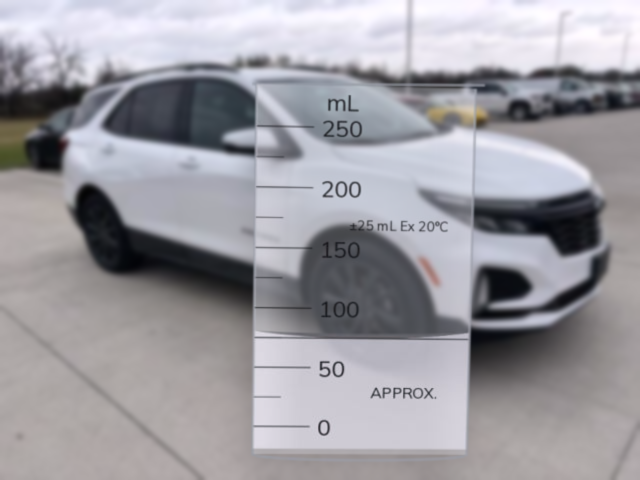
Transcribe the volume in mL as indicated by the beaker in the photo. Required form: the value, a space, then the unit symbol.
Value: 75 mL
